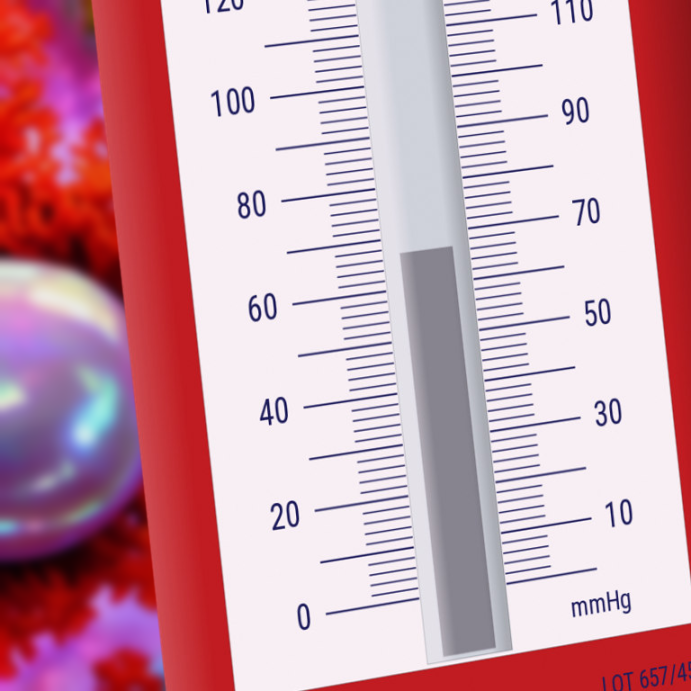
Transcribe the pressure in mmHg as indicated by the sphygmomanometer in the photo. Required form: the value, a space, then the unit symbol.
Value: 67 mmHg
